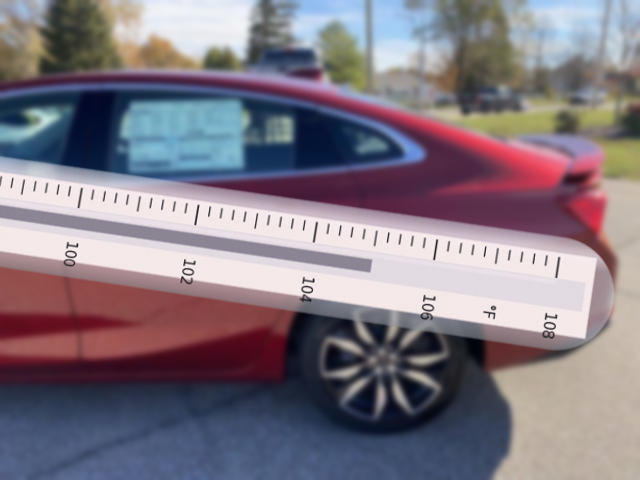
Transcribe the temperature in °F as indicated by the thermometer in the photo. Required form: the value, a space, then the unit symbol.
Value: 105 °F
